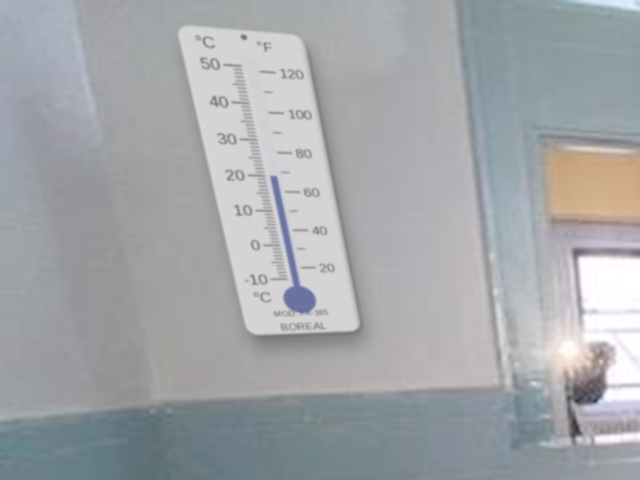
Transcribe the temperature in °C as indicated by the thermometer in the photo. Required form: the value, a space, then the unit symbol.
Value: 20 °C
